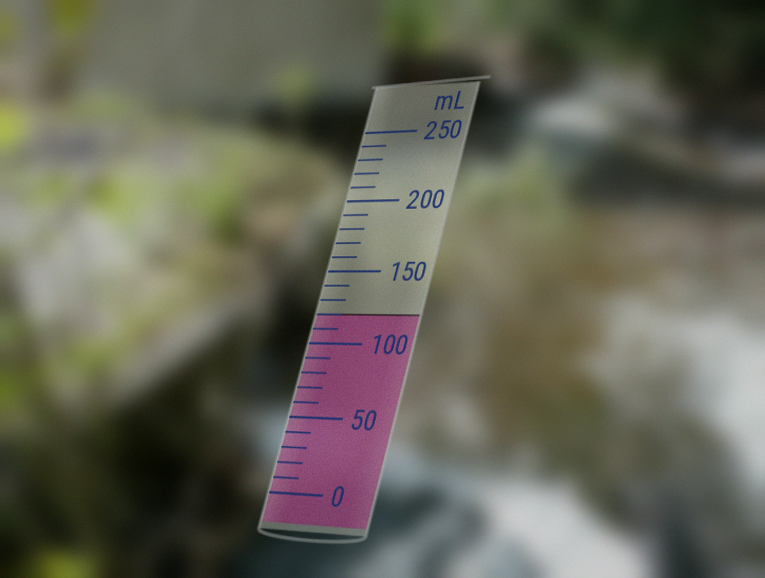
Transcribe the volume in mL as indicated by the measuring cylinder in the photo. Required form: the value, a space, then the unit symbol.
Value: 120 mL
